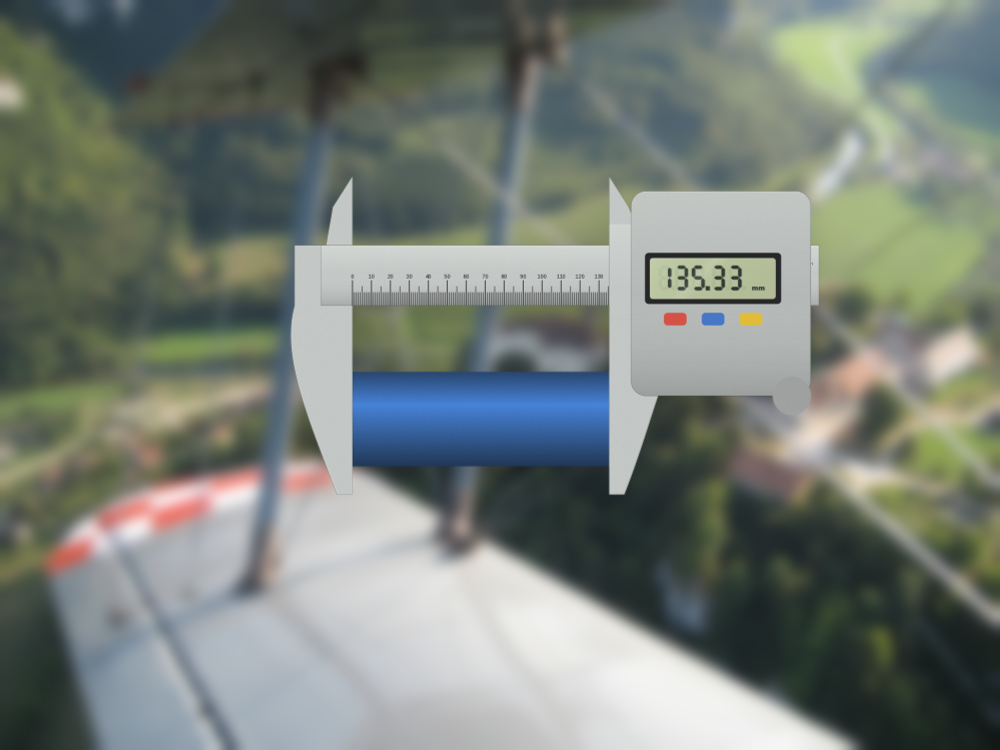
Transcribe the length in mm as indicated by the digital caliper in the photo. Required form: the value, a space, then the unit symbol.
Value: 135.33 mm
